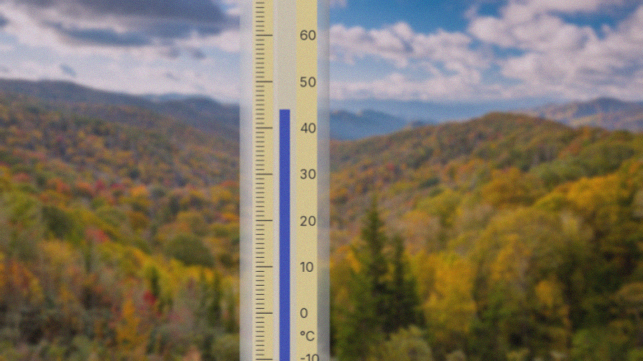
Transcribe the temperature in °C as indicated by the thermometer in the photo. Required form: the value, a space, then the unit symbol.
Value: 44 °C
